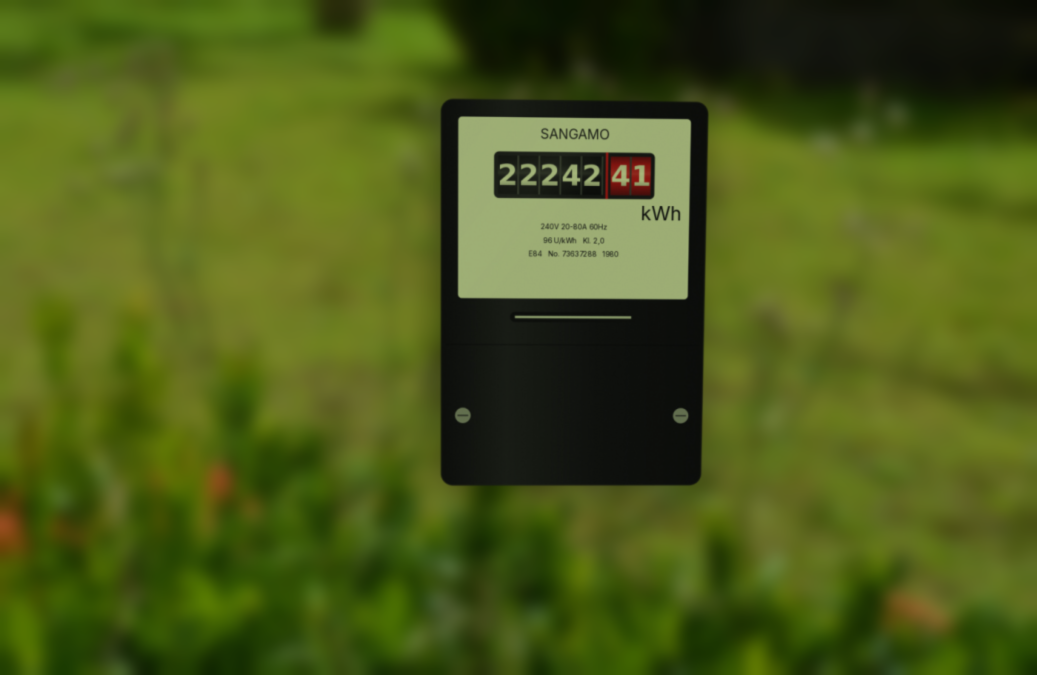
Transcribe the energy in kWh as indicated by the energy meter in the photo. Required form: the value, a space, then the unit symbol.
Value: 22242.41 kWh
